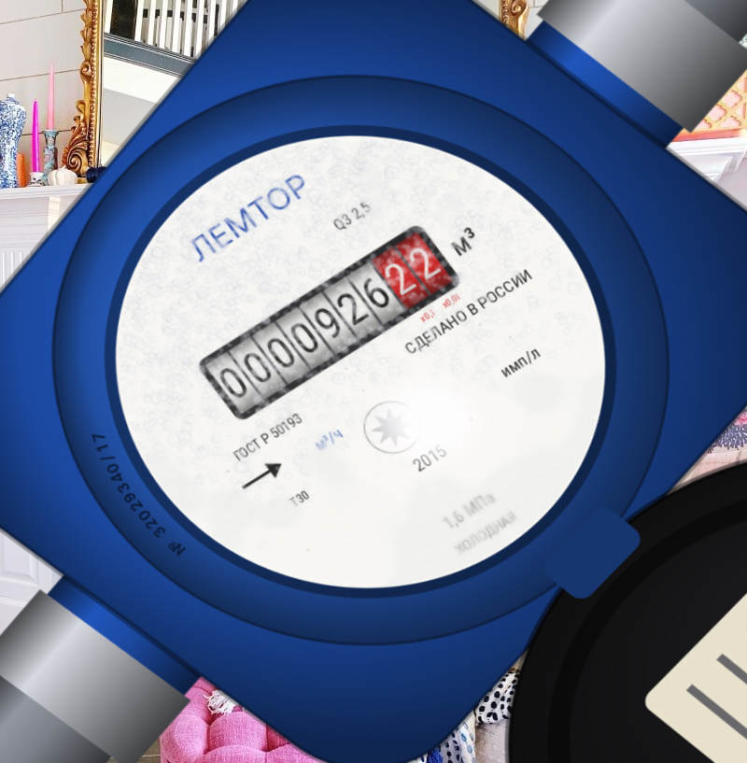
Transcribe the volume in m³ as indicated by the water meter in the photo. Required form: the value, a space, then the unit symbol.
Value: 926.22 m³
